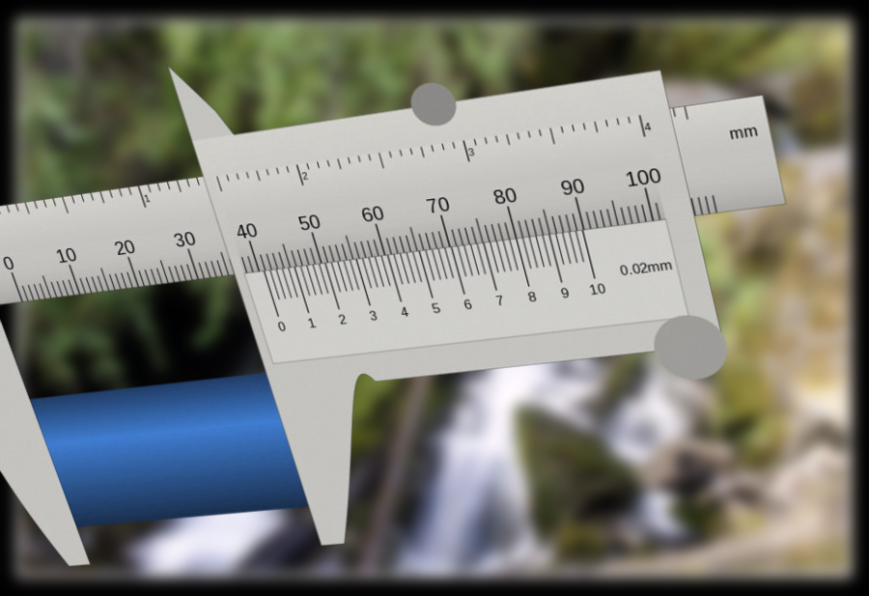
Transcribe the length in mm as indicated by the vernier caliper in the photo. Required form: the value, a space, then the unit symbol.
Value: 40.8 mm
